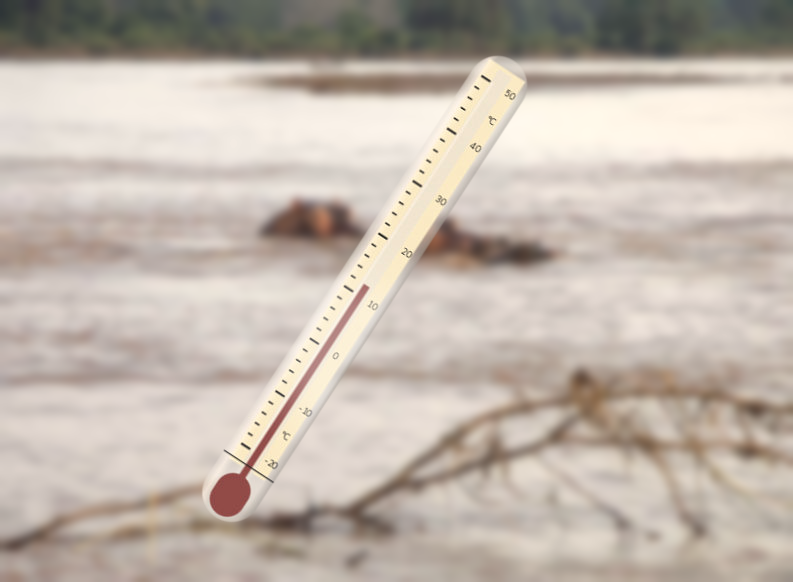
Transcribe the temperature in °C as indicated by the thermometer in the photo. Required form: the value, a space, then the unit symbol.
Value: 12 °C
